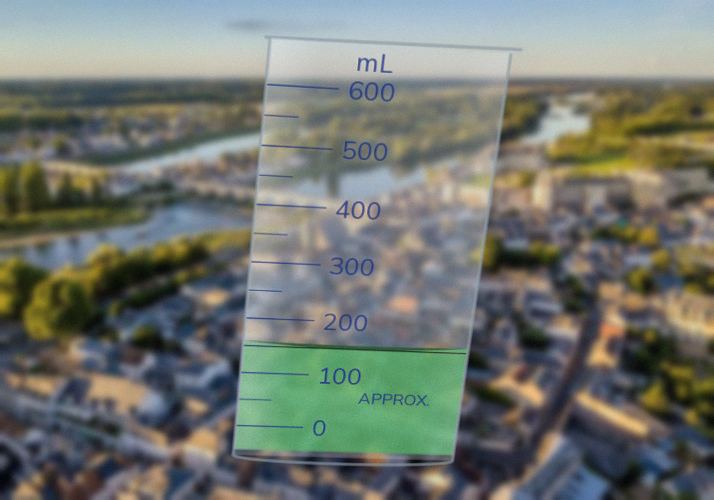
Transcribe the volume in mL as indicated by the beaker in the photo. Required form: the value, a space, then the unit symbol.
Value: 150 mL
